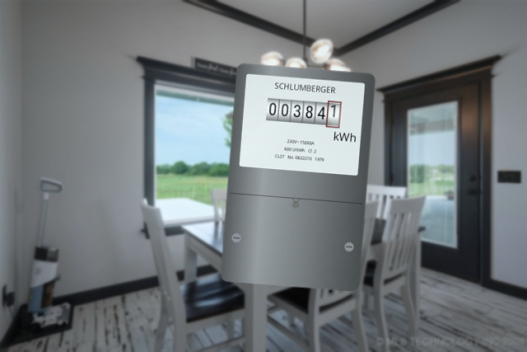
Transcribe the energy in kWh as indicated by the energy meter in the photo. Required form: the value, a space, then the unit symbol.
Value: 384.1 kWh
